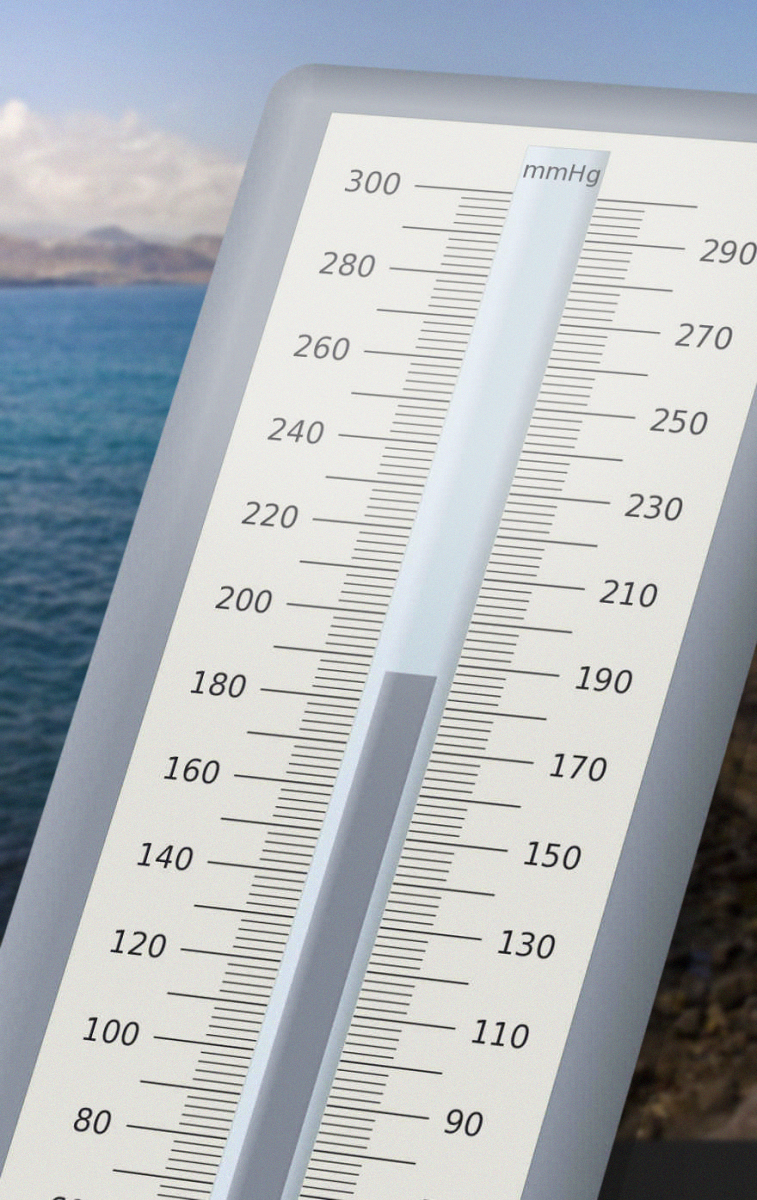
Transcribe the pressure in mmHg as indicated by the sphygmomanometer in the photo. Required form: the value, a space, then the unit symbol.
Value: 187 mmHg
